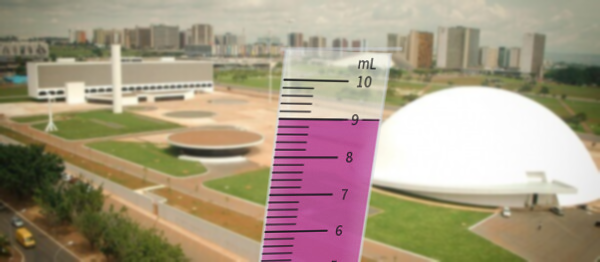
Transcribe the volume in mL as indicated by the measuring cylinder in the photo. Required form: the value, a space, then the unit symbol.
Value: 9 mL
